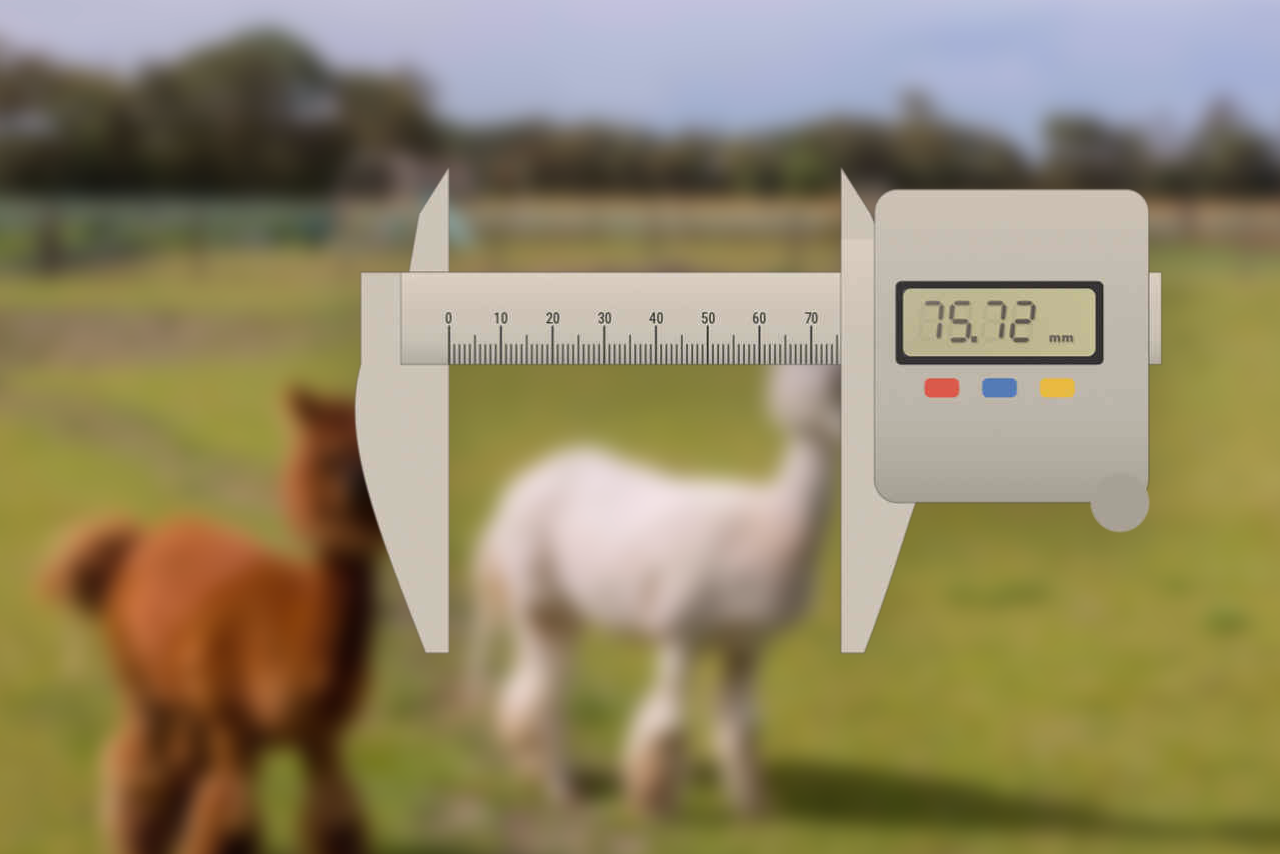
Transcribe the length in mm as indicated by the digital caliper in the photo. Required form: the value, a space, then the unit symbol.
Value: 75.72 mm
